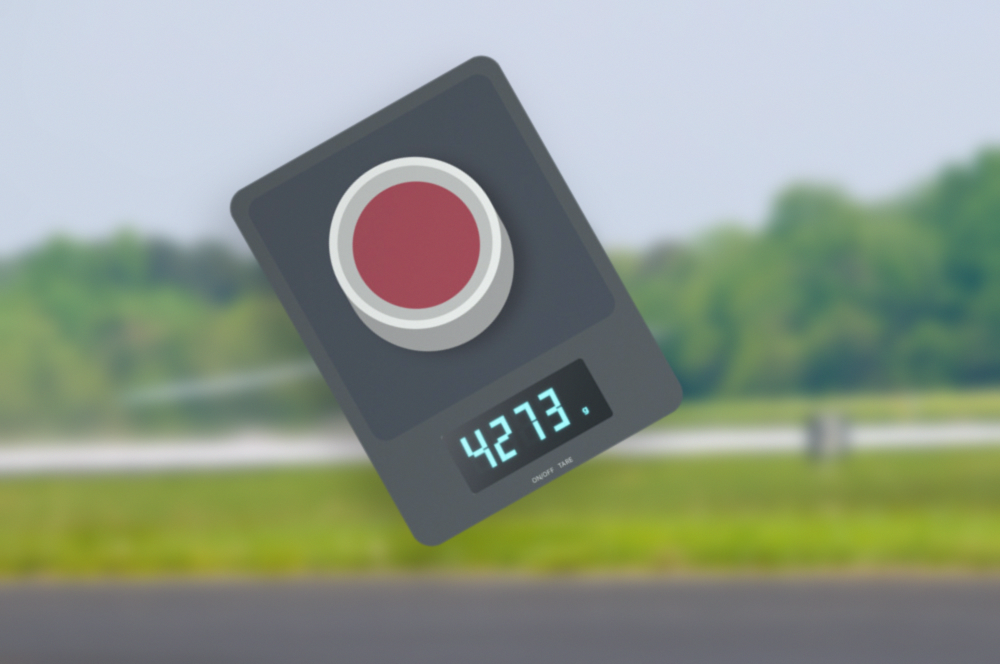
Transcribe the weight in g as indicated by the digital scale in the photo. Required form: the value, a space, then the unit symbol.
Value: 4273 g
